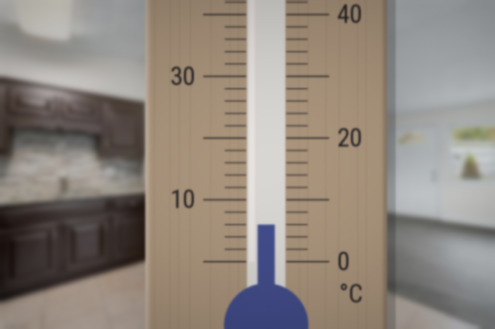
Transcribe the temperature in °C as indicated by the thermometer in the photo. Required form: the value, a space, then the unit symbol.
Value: 6 °C
